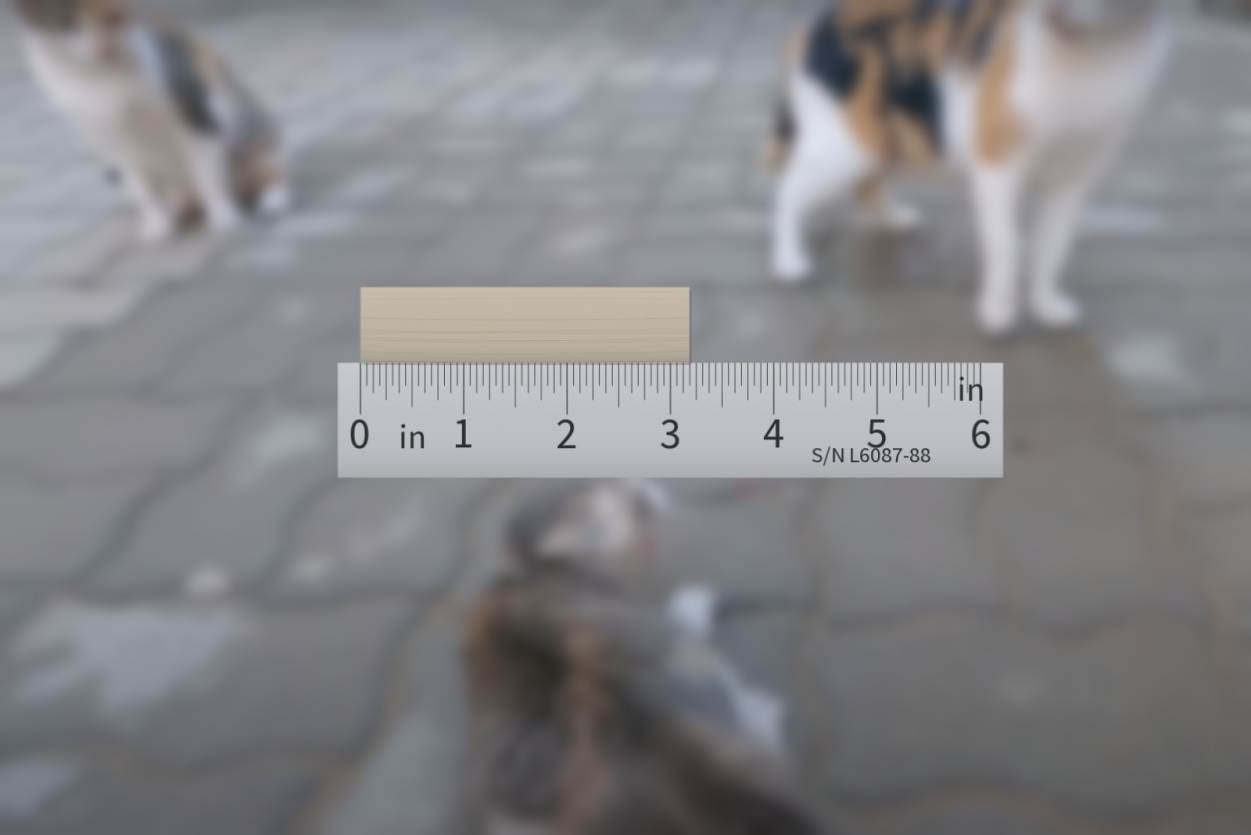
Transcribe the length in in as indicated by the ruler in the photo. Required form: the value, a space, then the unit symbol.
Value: 3.1875 in
